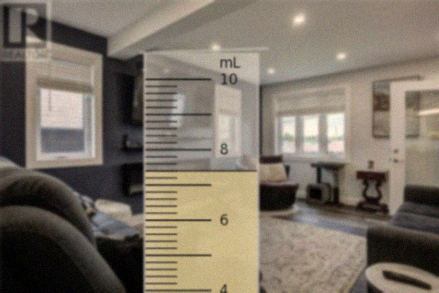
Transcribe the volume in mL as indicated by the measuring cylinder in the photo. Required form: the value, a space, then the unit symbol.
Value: 7.4 mL
